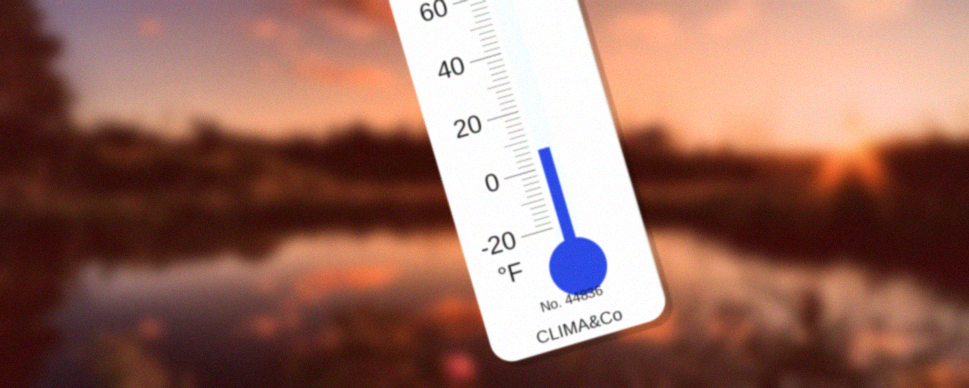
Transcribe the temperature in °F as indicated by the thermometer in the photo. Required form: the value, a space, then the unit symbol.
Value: 6 °F
